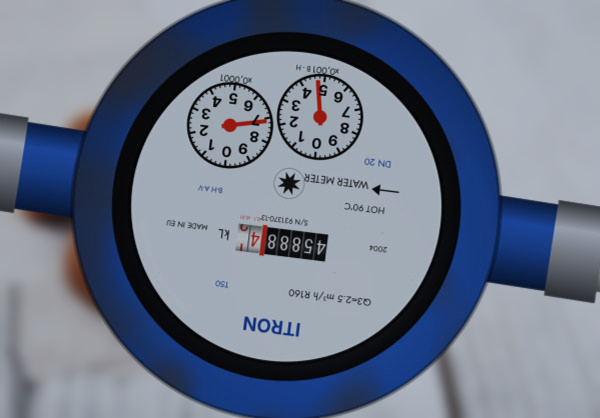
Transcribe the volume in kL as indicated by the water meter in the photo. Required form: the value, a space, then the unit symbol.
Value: 45888.4147 kL
